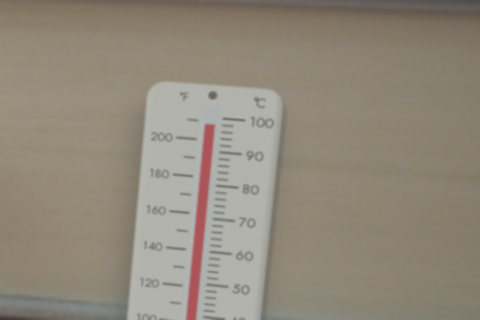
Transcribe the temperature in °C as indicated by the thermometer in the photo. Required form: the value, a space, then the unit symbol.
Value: 98 °C
